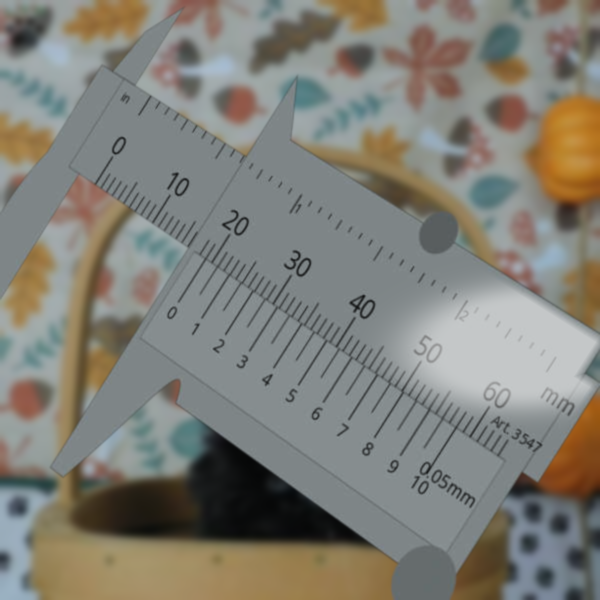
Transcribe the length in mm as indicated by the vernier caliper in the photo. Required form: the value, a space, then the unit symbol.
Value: 19.0 mm
